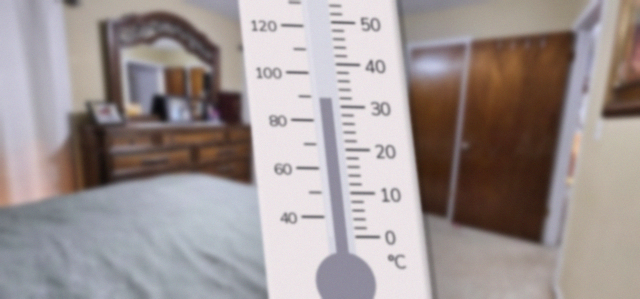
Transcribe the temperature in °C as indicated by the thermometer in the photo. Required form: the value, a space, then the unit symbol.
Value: 32 °C
